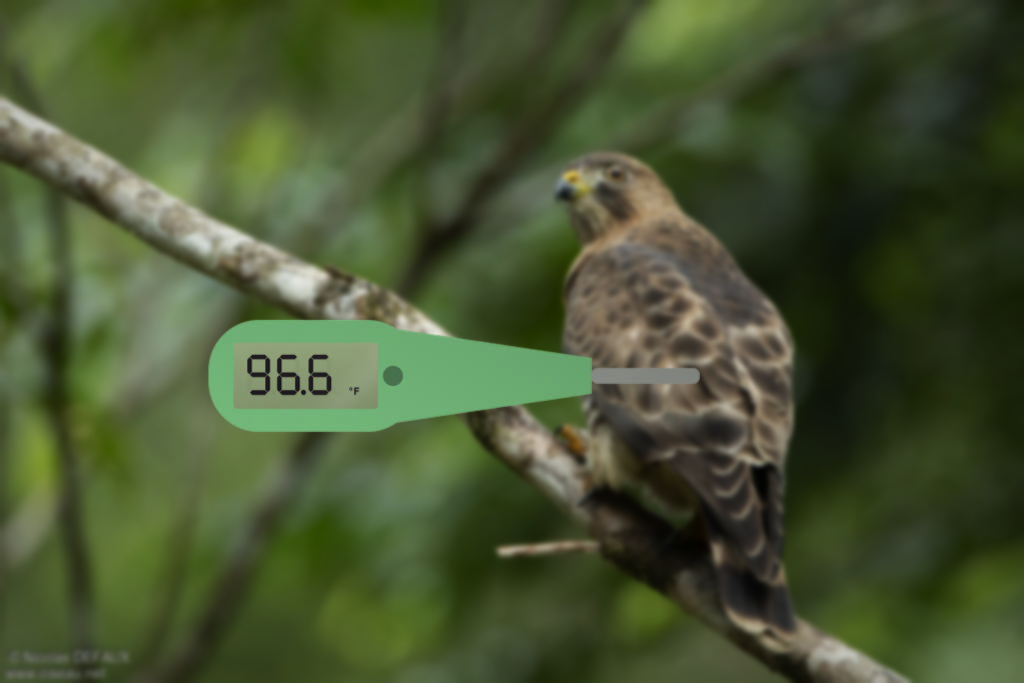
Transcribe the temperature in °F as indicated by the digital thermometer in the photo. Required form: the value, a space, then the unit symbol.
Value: 96.6 °F
